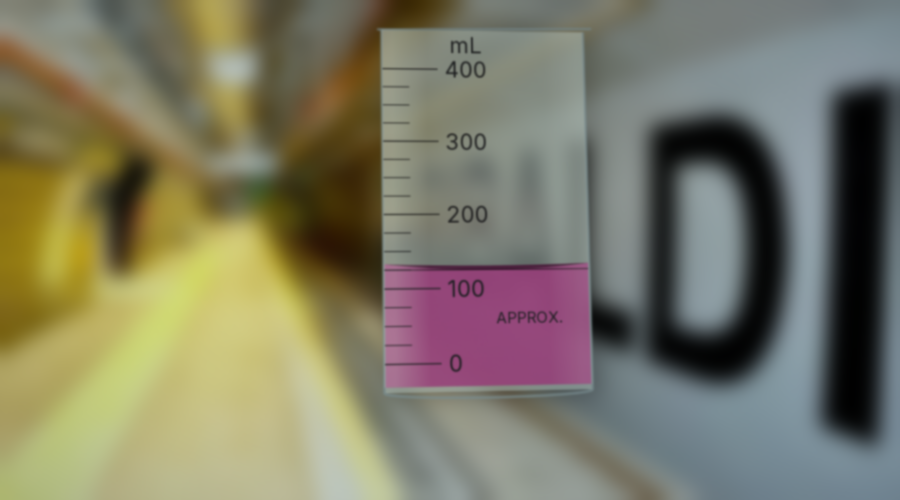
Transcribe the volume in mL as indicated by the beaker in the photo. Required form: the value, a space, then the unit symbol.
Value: 125 mL
